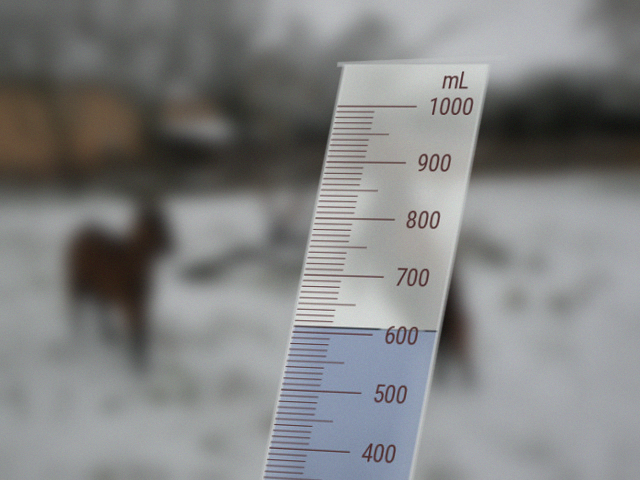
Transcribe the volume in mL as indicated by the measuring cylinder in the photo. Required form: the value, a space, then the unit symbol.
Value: 610 mL
